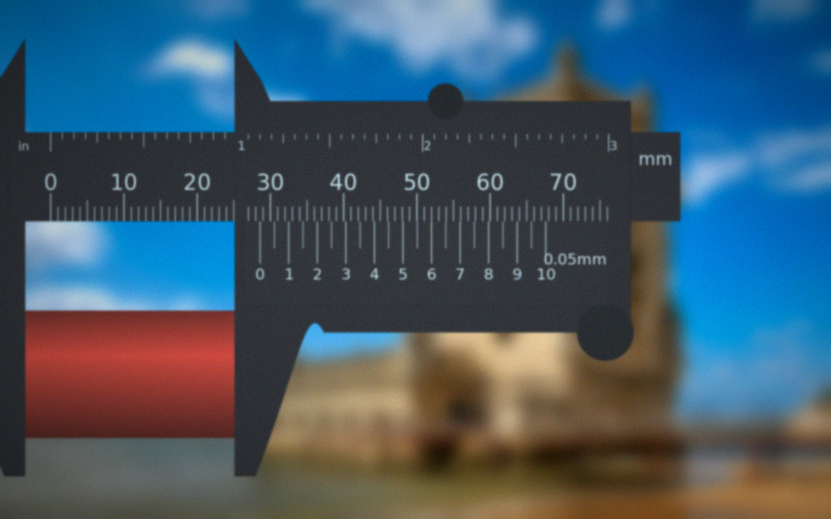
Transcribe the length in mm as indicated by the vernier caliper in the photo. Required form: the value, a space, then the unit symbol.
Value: 28.6 mm
